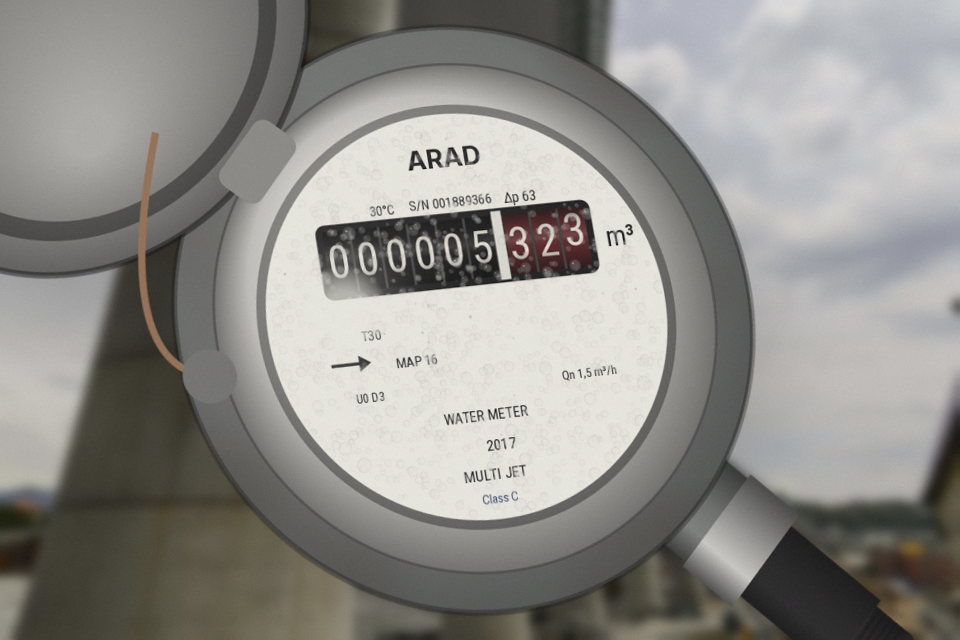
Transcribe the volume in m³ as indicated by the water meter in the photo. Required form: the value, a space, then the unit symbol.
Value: 5.323 m³
